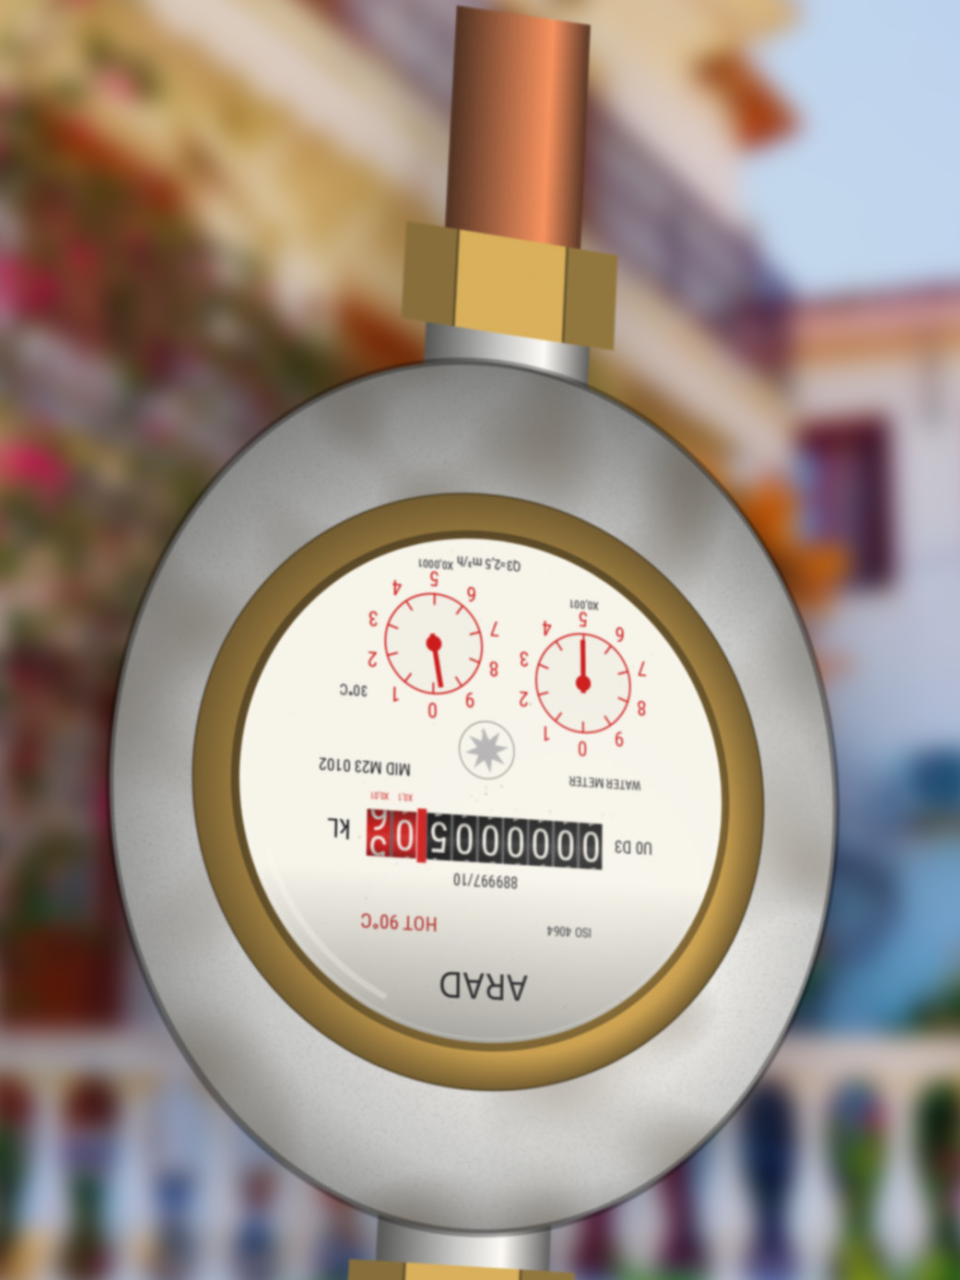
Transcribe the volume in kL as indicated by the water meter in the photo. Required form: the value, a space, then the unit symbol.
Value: 5.0549 kL
